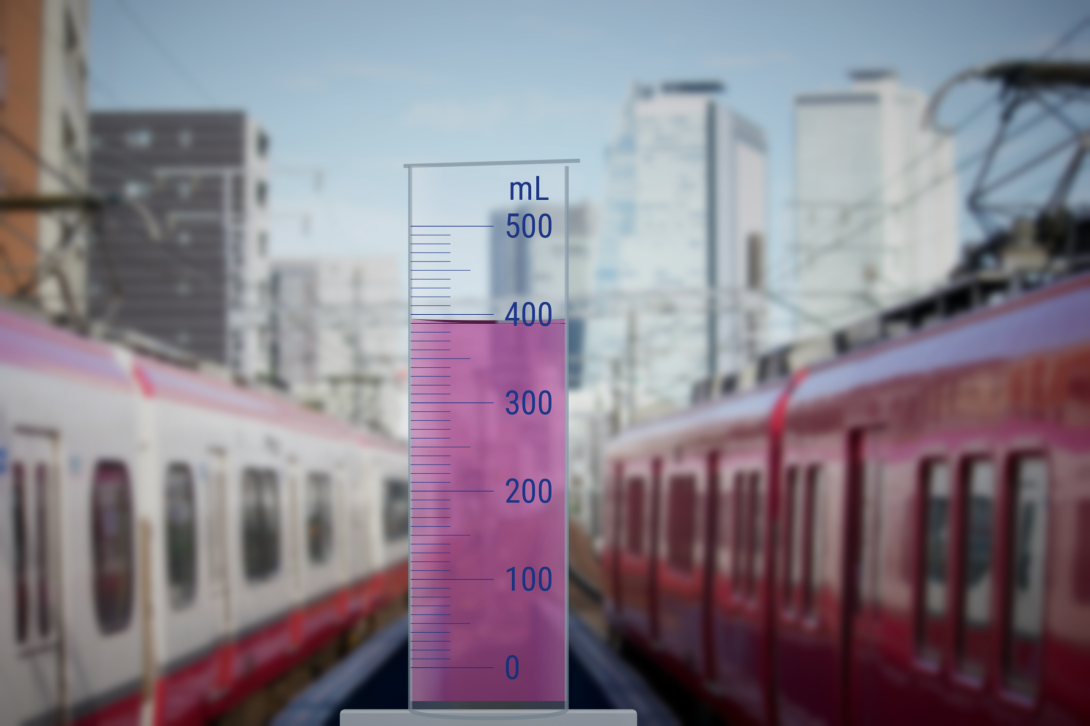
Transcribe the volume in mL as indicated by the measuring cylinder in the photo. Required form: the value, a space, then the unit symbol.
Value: 390 mL
